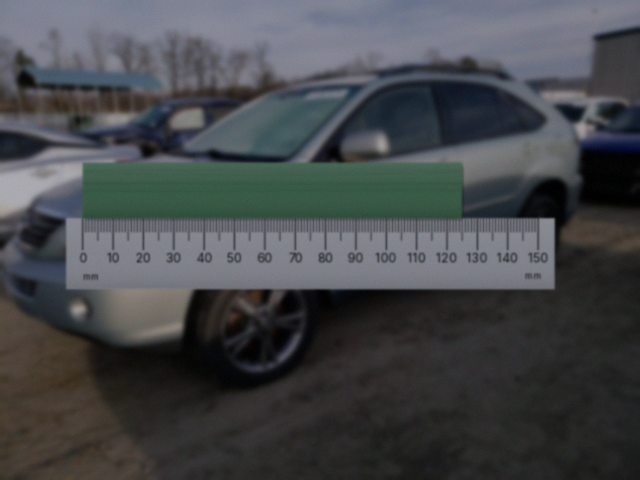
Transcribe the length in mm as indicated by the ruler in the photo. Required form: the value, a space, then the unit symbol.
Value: 125 mm
